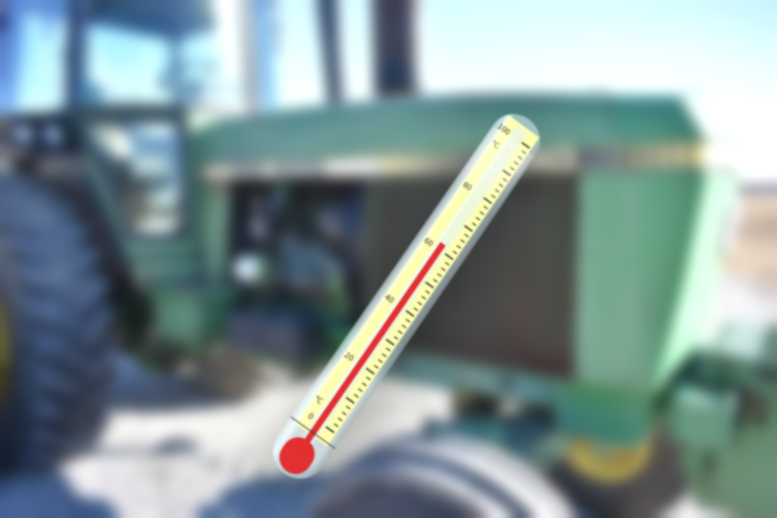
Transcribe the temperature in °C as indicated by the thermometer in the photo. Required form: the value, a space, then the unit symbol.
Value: 62 °C
